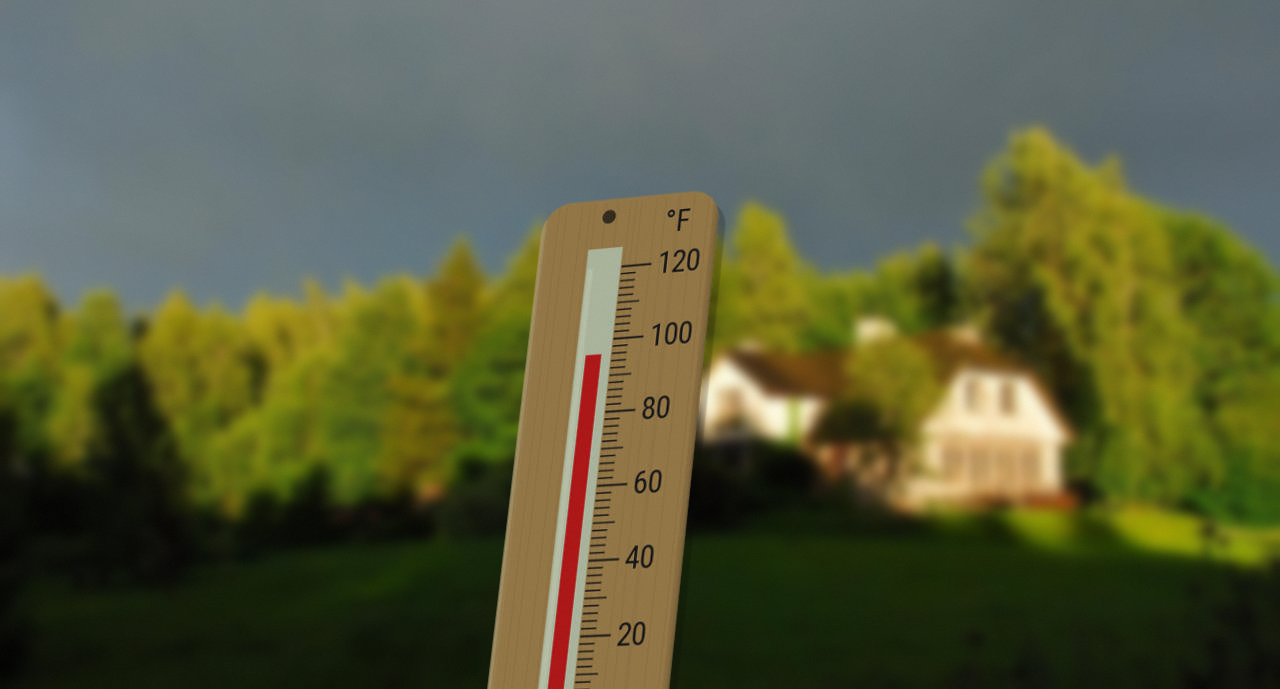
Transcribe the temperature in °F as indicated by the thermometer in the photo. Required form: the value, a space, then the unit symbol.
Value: 96 °F
